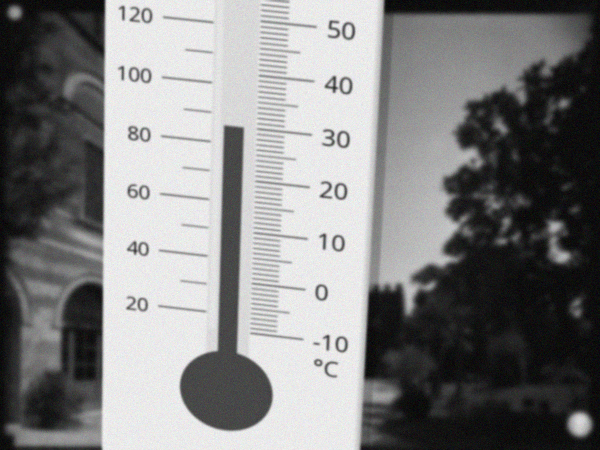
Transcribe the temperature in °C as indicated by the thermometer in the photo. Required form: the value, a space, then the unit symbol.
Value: 30 °C
